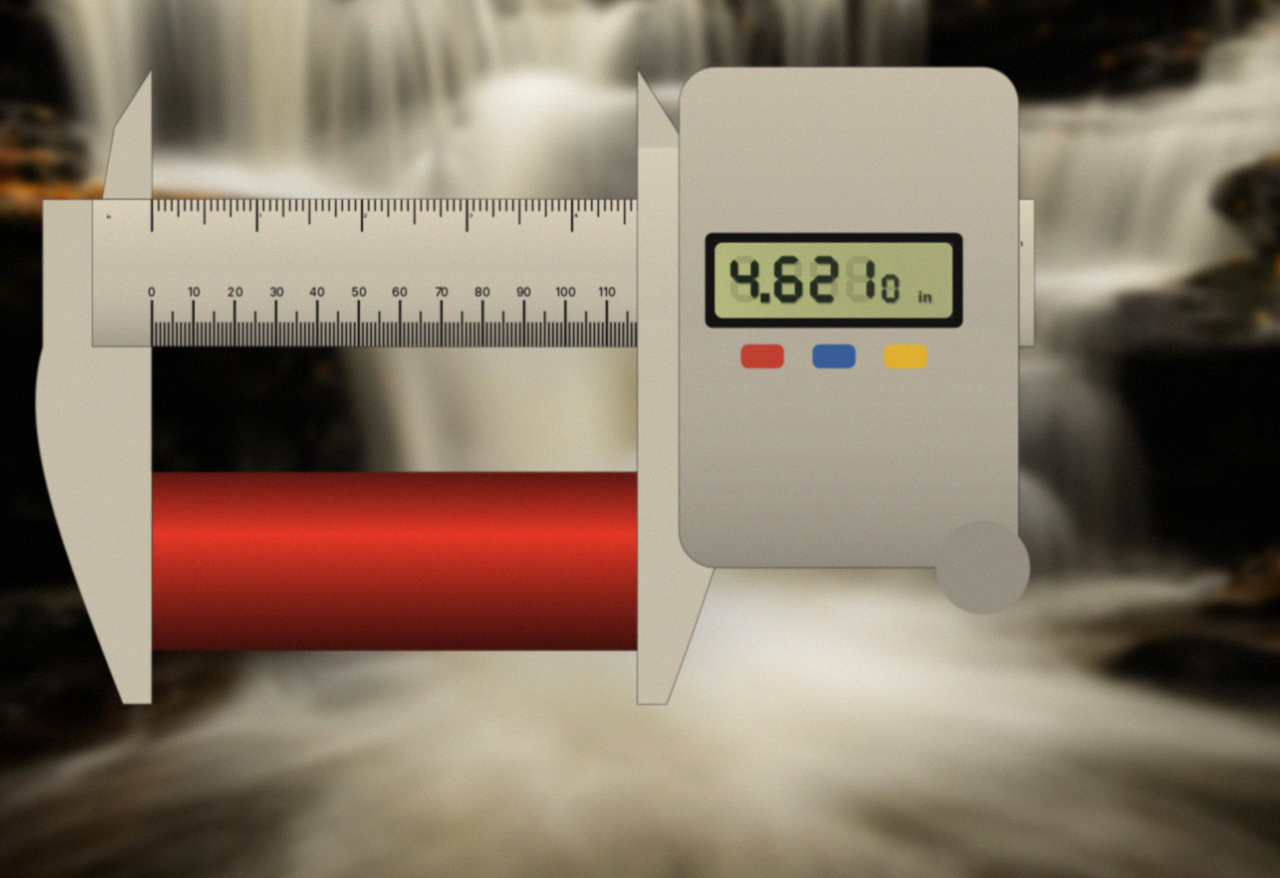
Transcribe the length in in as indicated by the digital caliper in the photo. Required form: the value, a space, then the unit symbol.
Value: 4.6210 in
